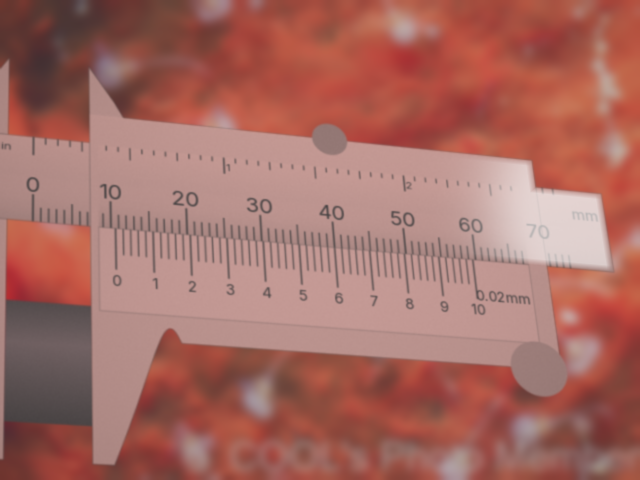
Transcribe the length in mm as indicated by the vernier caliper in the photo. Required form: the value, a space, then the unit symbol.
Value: 10.6 mm
